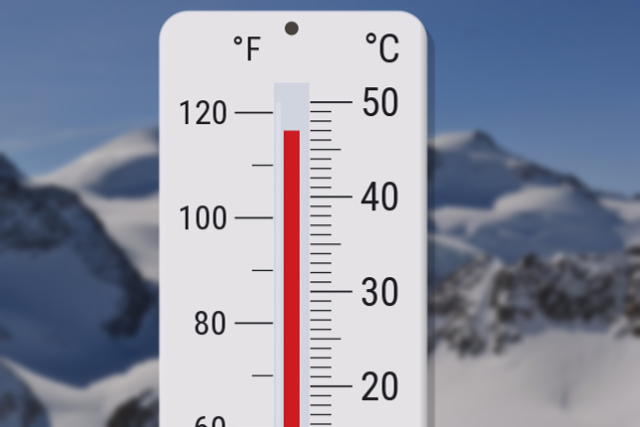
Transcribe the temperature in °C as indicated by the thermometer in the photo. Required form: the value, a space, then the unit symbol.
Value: 47 °C
